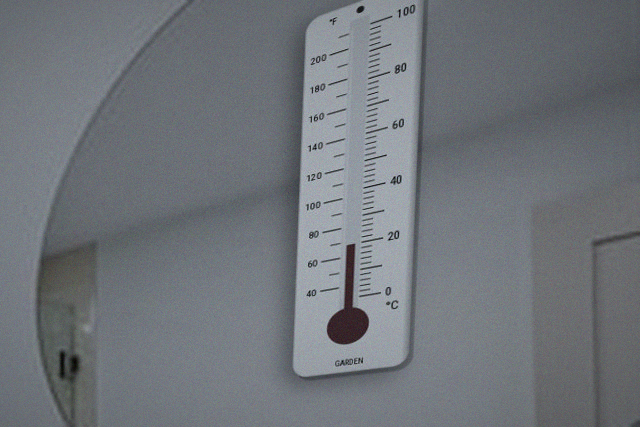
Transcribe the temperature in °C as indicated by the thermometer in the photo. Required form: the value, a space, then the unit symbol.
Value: 20 °C
